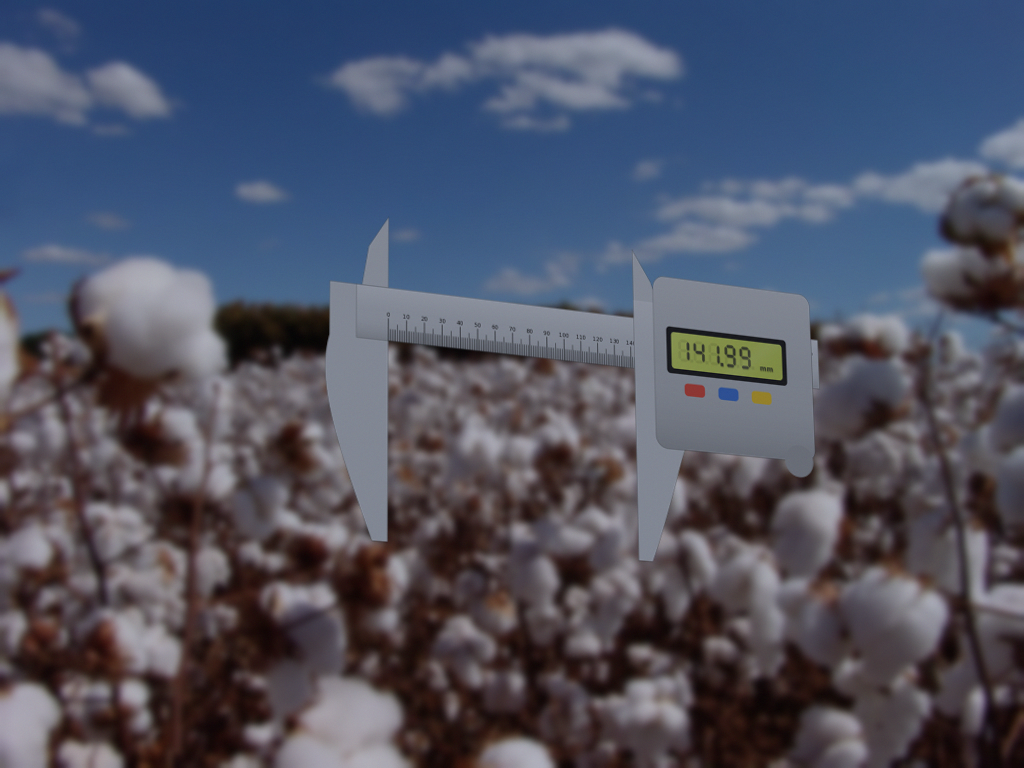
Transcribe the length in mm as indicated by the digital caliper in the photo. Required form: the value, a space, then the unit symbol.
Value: 141.99 mm
